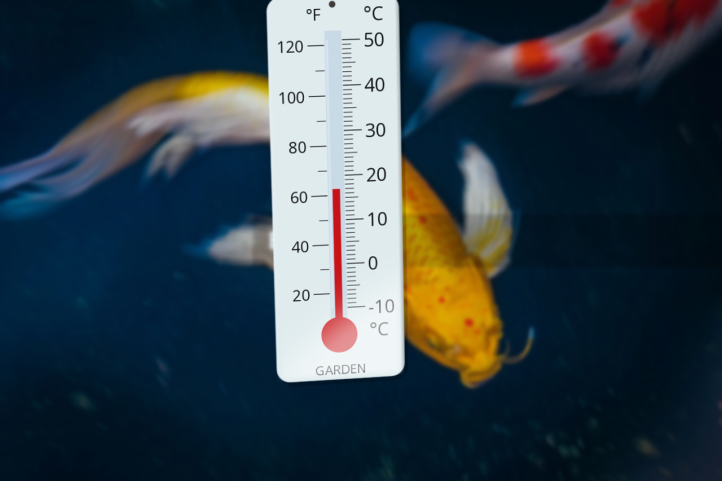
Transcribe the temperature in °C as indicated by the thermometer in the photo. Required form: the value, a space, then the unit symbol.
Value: 17 °C
